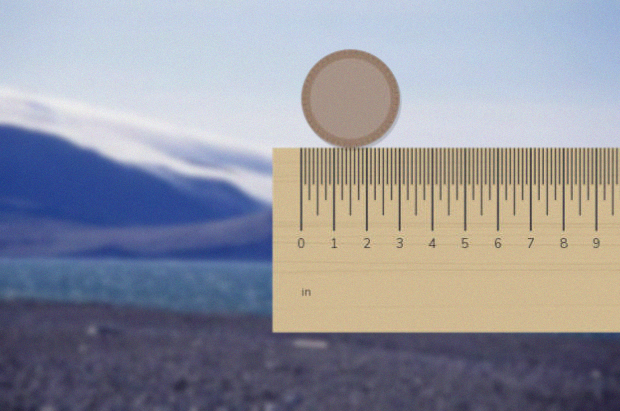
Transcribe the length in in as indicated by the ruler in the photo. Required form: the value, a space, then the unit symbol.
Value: 3 in
